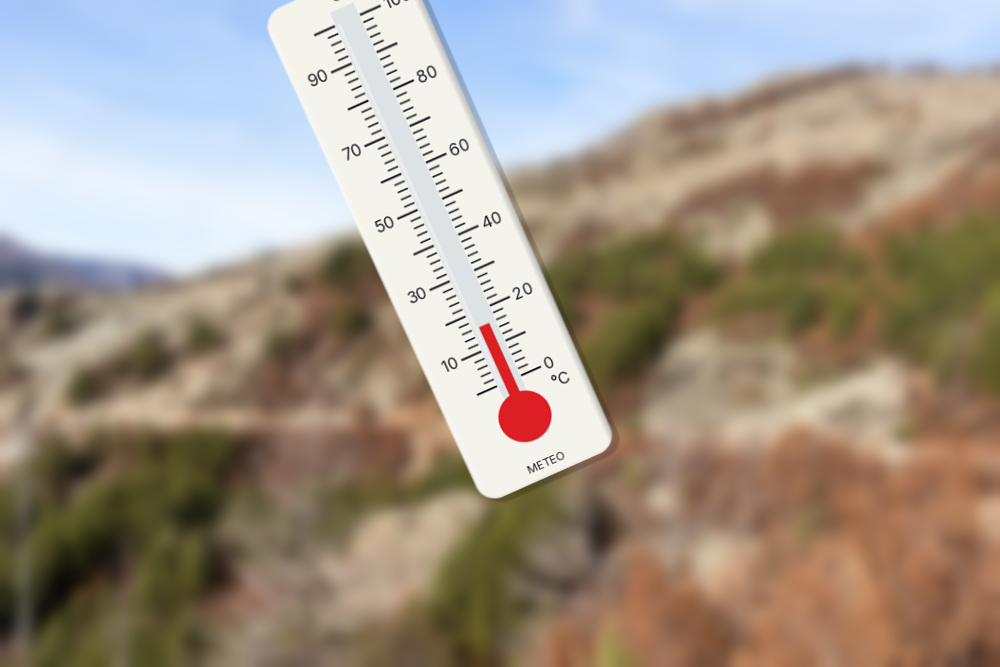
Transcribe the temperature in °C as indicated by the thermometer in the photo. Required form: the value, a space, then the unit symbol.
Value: 16 °C
